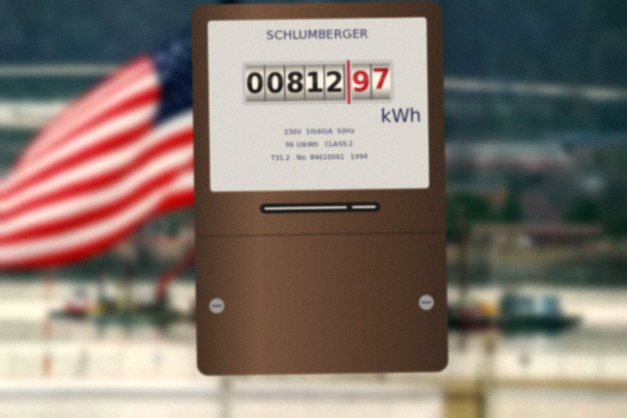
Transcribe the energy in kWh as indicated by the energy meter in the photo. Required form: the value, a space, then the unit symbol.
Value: 812.97 kWh
